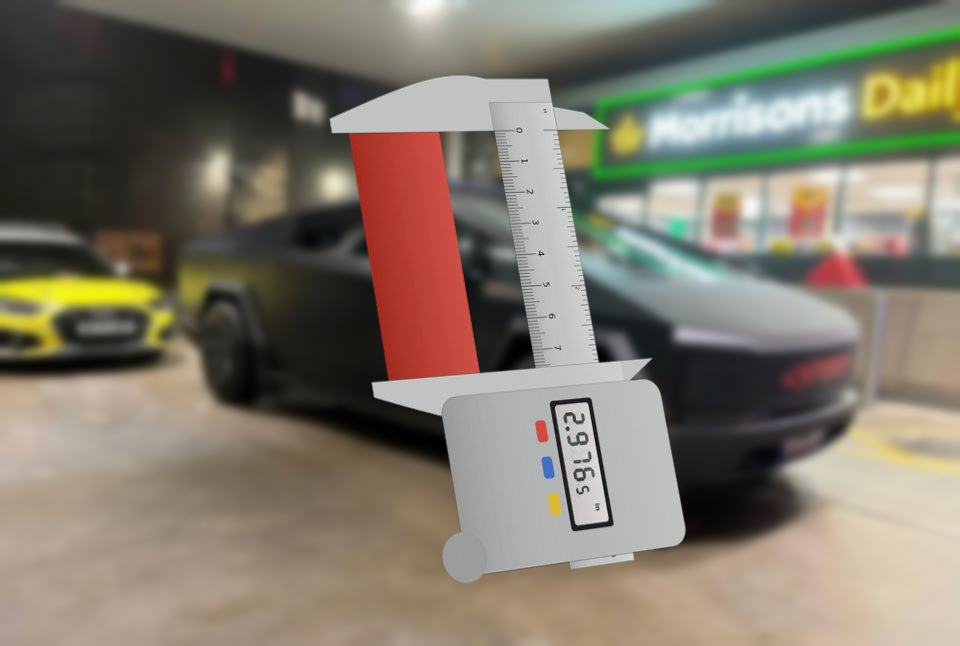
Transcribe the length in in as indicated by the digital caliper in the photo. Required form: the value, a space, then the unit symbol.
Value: 2.9765 in
